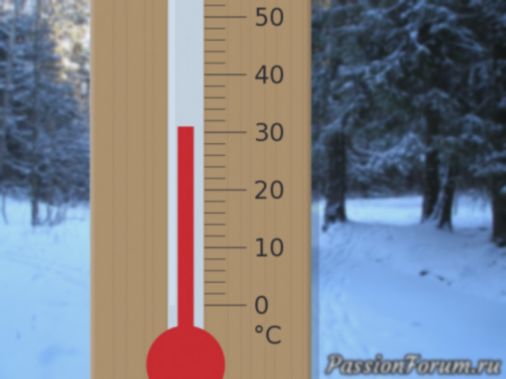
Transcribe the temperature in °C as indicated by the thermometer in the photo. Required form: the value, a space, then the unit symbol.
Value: 31 °C
